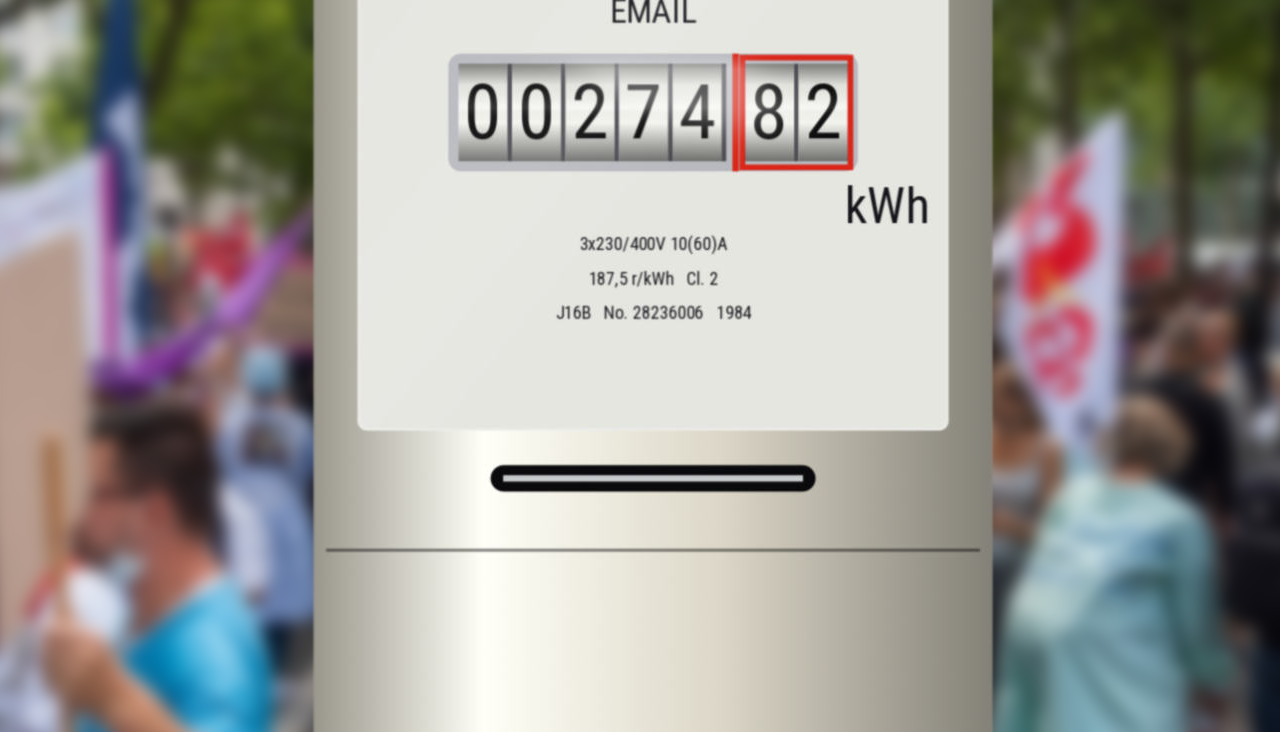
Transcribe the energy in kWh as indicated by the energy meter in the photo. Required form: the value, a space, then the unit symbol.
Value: 274.82 kWh
